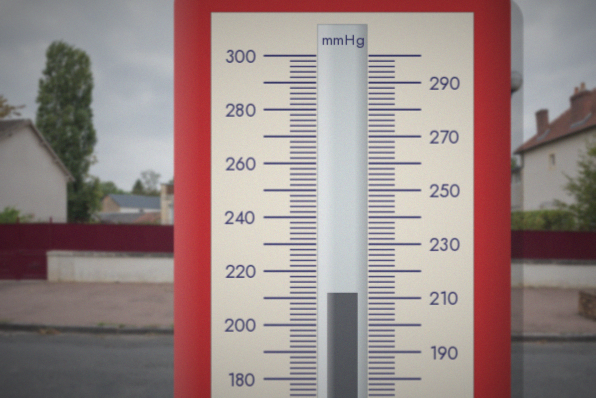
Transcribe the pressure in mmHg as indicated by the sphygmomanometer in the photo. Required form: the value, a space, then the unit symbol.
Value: 212 mmHg
